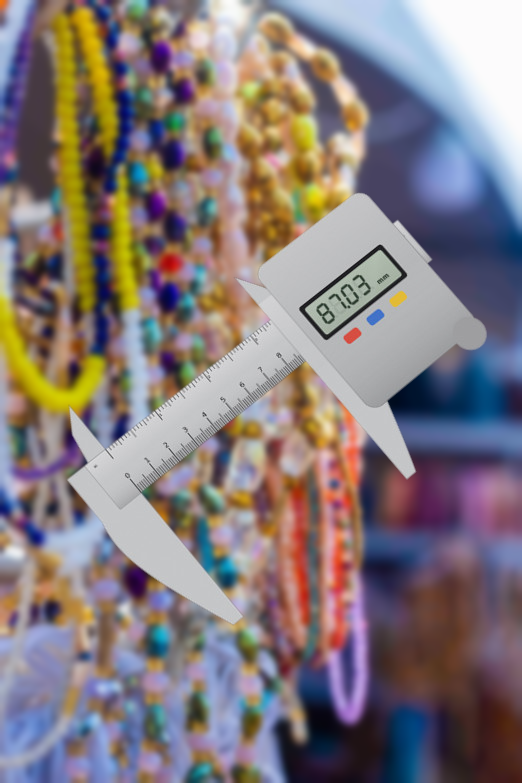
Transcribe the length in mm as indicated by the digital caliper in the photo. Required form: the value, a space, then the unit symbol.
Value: 87.03 mm
